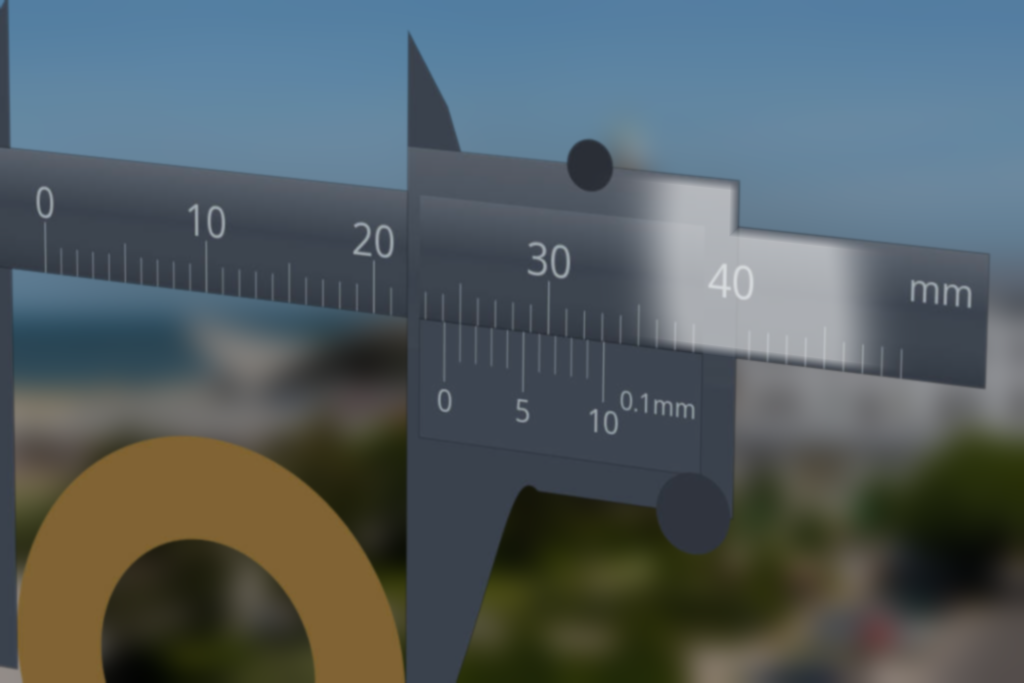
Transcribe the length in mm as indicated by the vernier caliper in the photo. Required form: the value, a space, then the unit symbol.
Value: 24.1 mm
